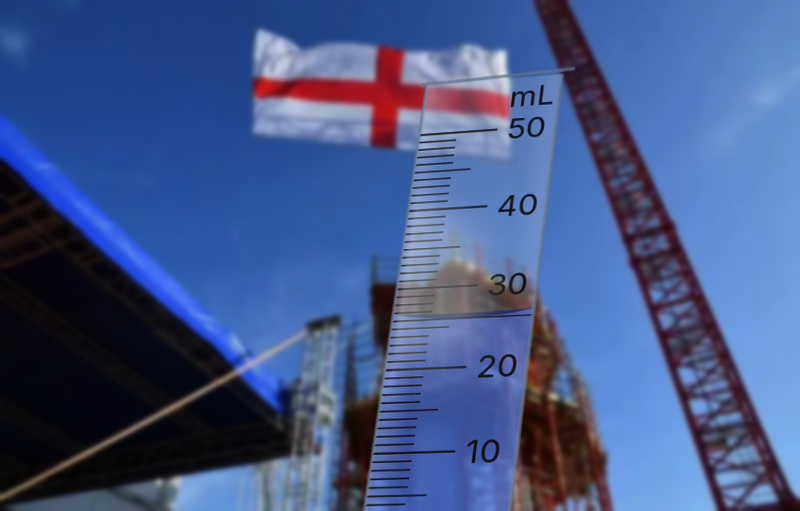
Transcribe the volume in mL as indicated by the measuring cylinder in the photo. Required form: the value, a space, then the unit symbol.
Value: 26 mL
